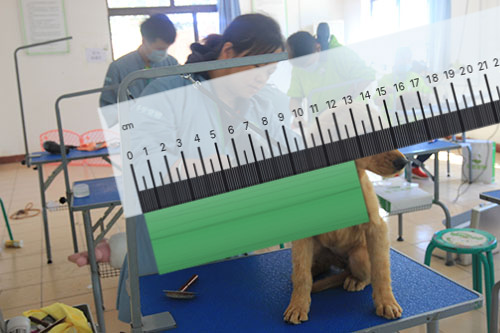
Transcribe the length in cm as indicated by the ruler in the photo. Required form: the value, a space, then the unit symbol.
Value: 12.5 cm
